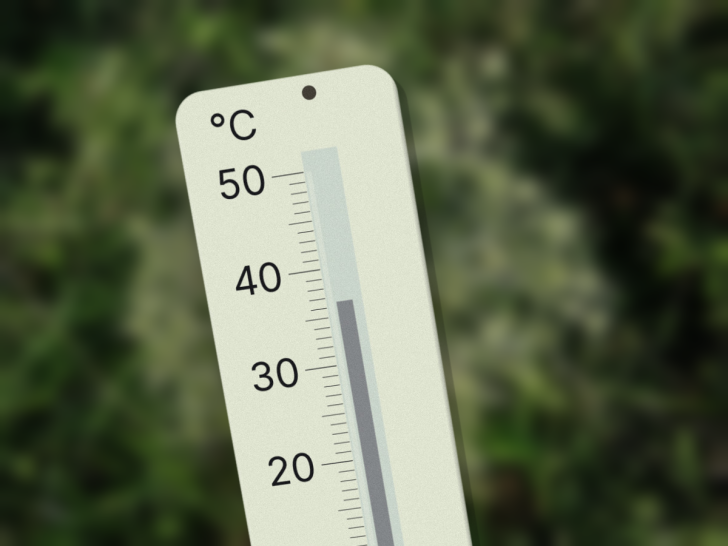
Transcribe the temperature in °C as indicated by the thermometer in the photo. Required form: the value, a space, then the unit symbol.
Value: 36.5 °C
